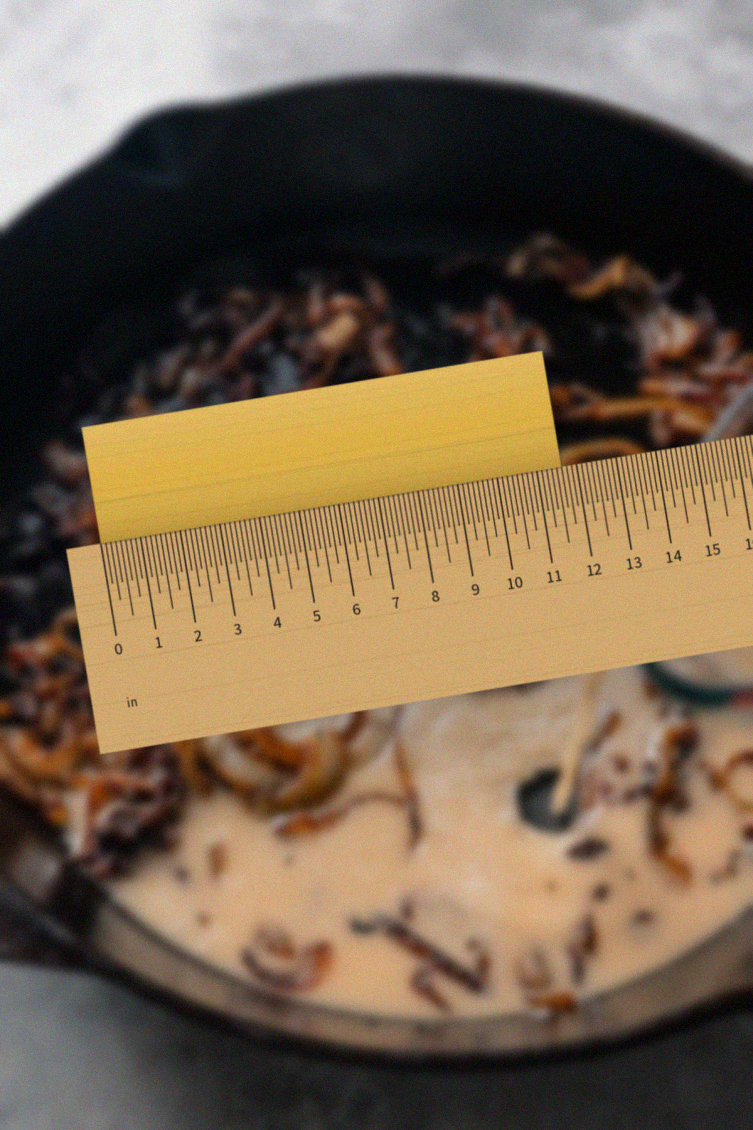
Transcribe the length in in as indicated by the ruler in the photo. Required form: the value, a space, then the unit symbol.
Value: 11.625 in
